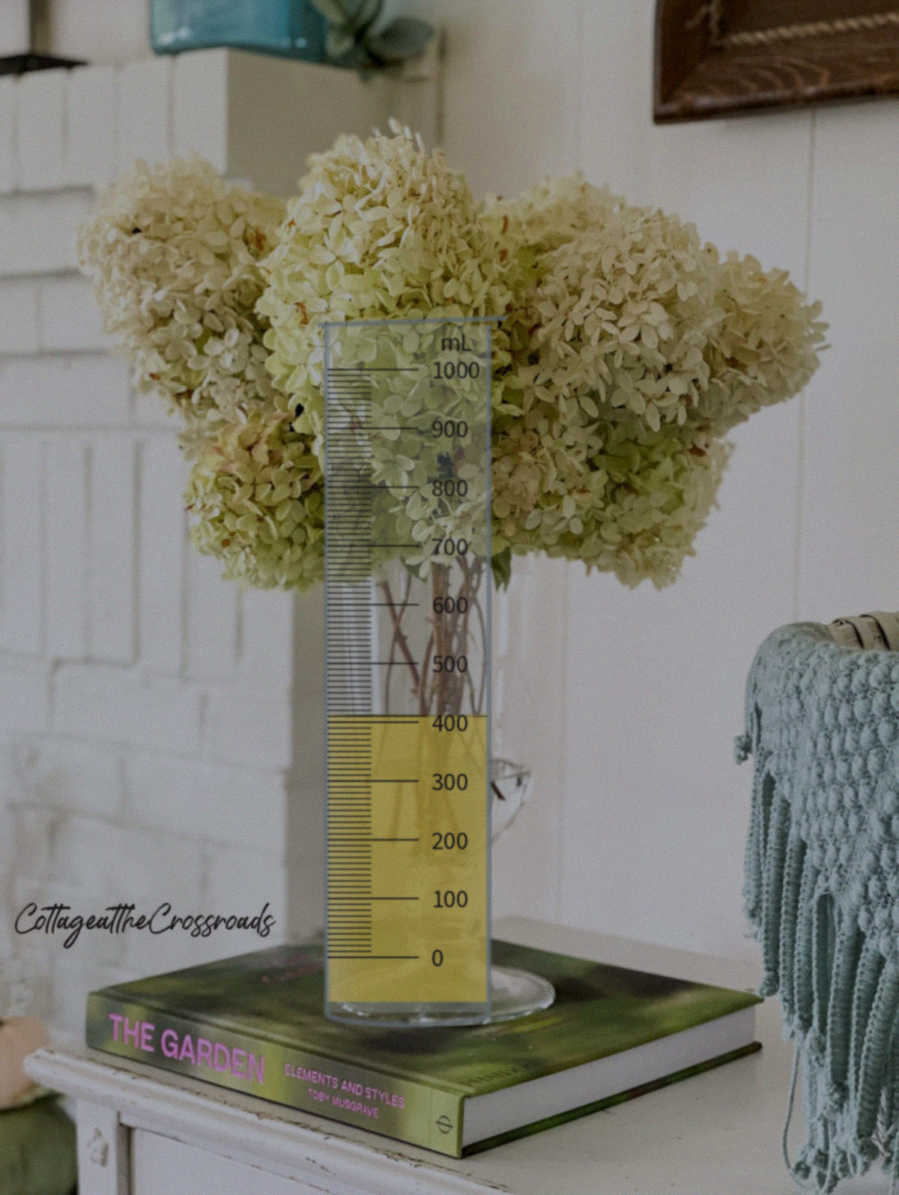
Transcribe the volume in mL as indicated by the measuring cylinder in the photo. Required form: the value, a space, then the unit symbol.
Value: 410 mL
